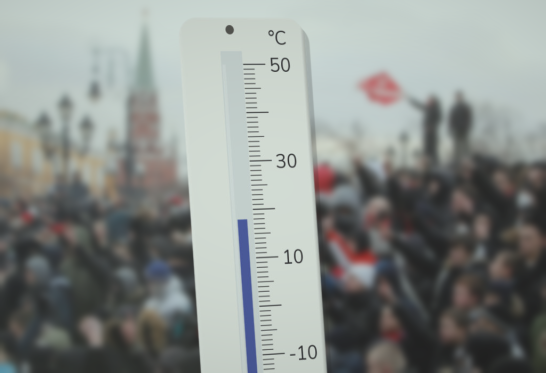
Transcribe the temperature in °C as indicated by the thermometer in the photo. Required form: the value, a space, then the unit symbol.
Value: 18 °C
